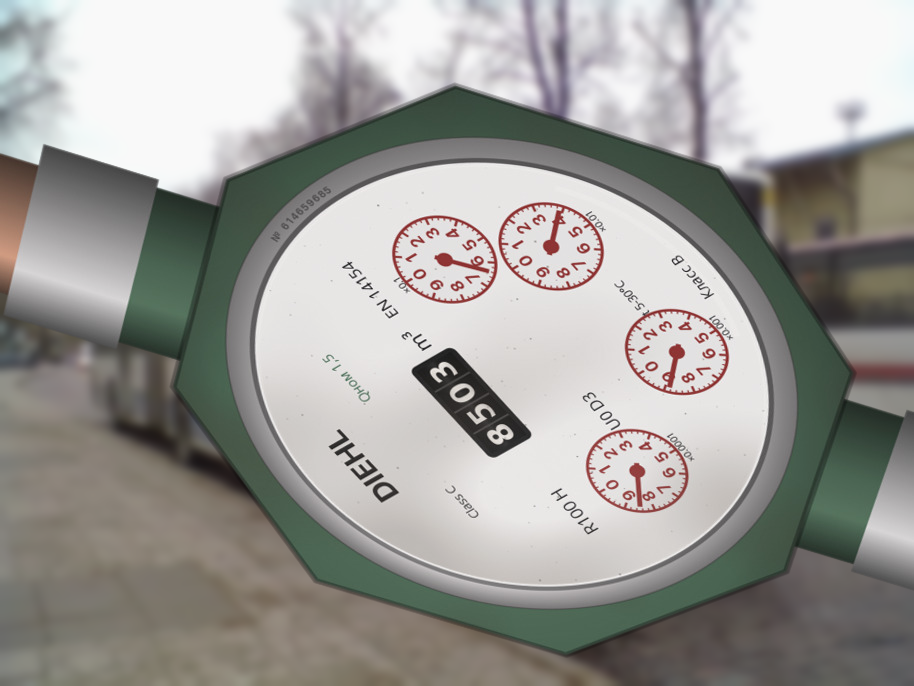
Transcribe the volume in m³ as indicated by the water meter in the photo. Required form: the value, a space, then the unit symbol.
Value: 8503.6388 m³
